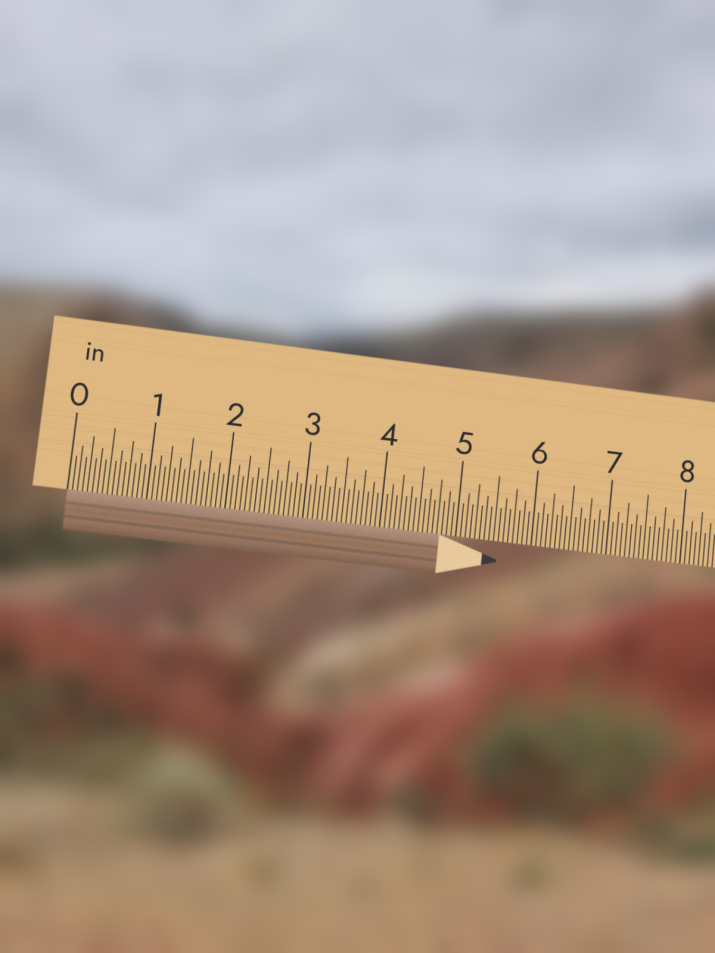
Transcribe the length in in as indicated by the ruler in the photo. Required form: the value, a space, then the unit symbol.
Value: 5.5625 in
